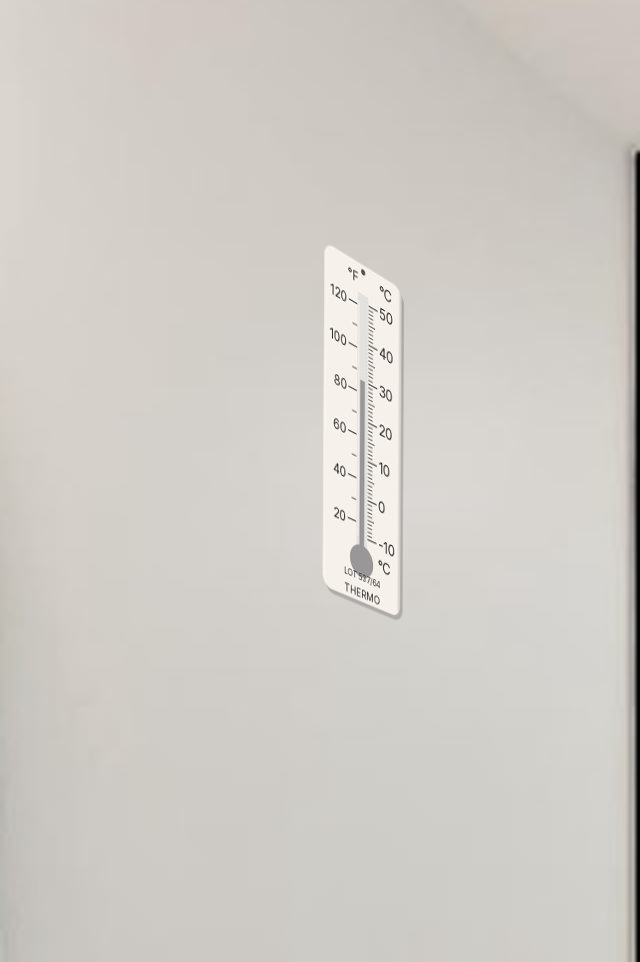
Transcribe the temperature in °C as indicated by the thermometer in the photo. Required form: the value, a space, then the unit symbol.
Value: 30 °C
